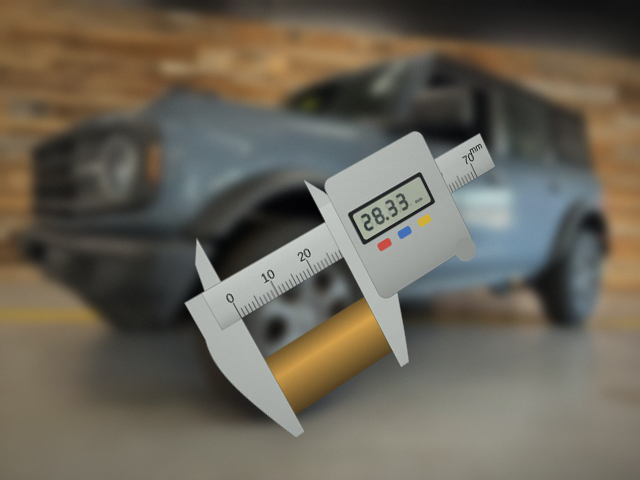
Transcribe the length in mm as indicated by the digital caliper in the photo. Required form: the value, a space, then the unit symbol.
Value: 28.33 mm
